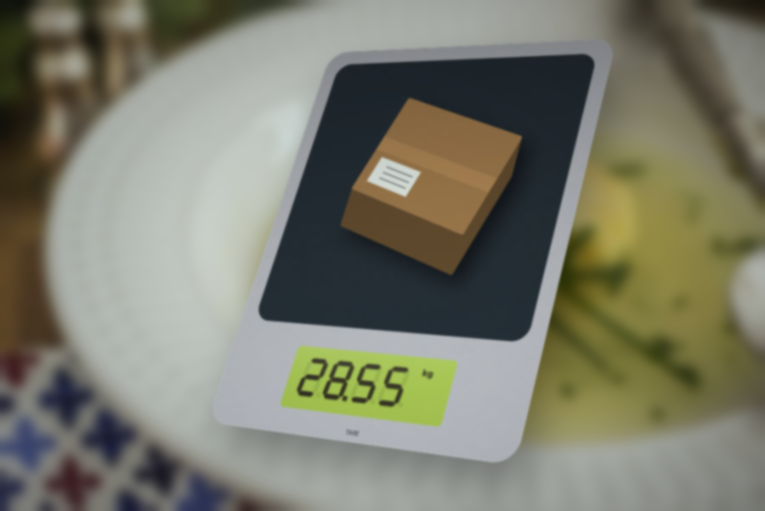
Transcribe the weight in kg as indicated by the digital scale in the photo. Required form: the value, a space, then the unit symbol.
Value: 28.55 kg
